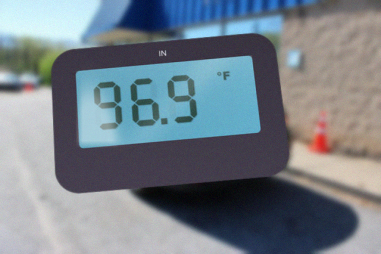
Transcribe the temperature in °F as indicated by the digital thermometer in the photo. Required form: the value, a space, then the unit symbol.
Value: 96.9 °F
